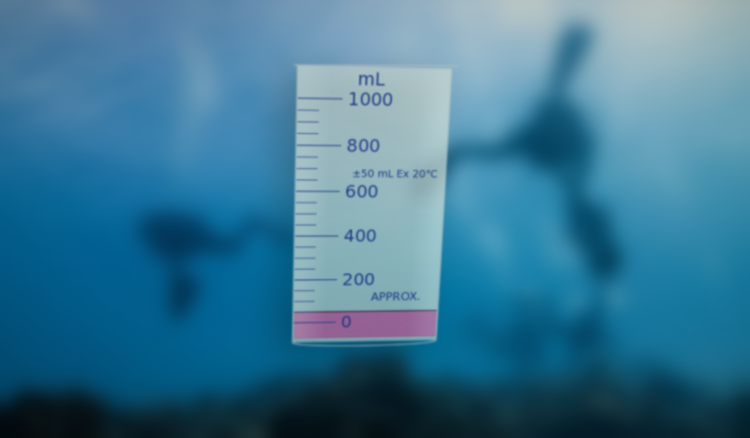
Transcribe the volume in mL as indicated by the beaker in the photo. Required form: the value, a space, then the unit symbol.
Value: 50 mL
